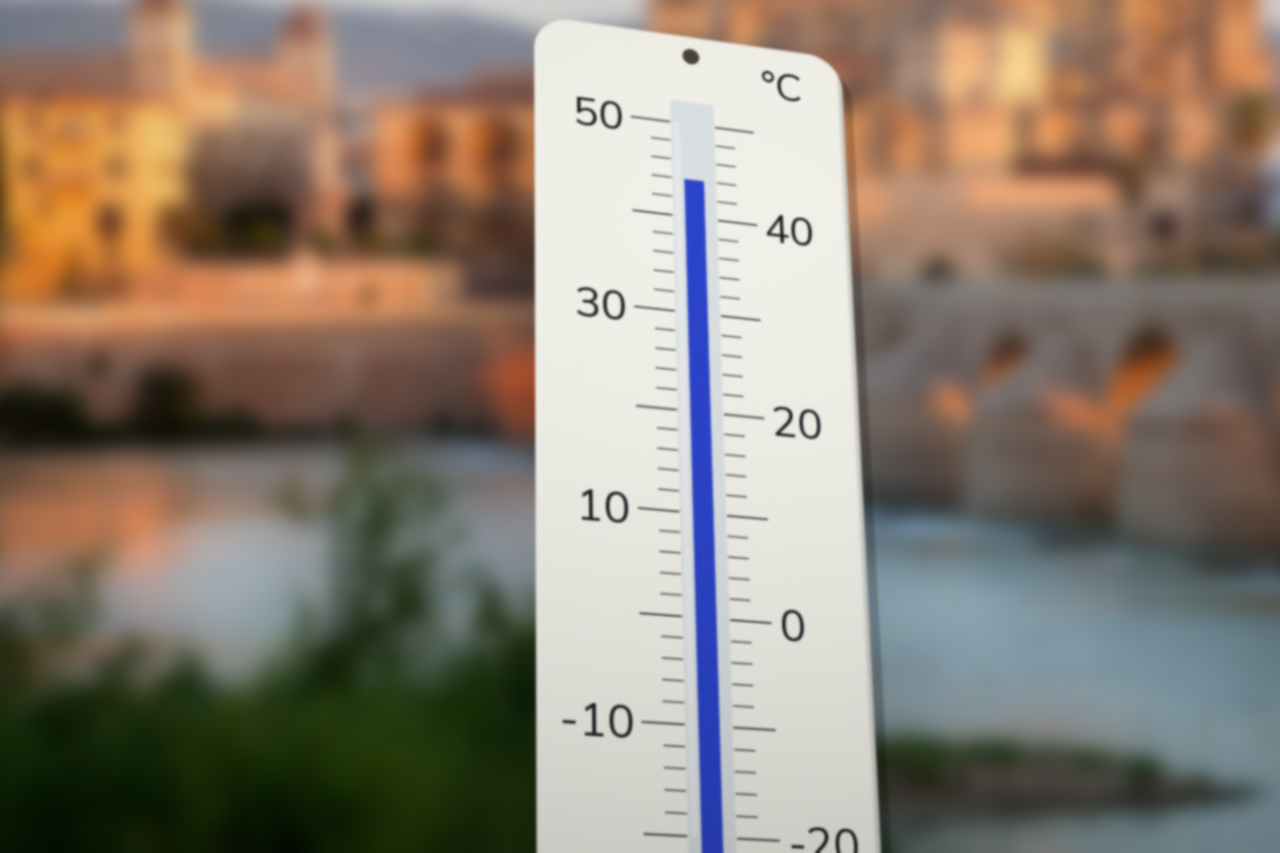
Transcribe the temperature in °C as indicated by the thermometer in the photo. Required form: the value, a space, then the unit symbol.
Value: 44 °C
